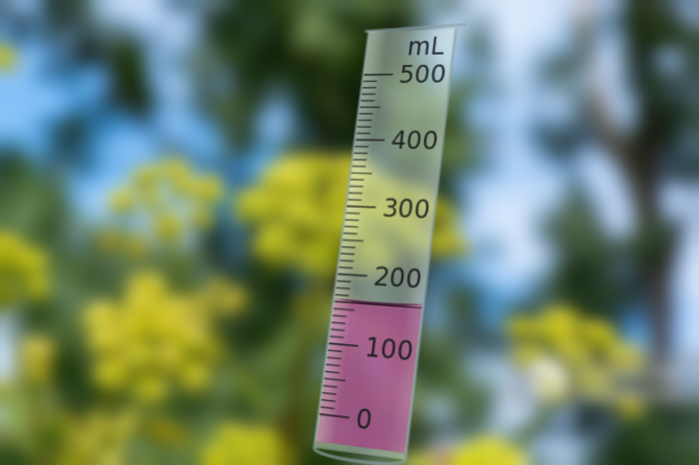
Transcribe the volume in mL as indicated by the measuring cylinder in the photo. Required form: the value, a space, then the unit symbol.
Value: 160 mL
